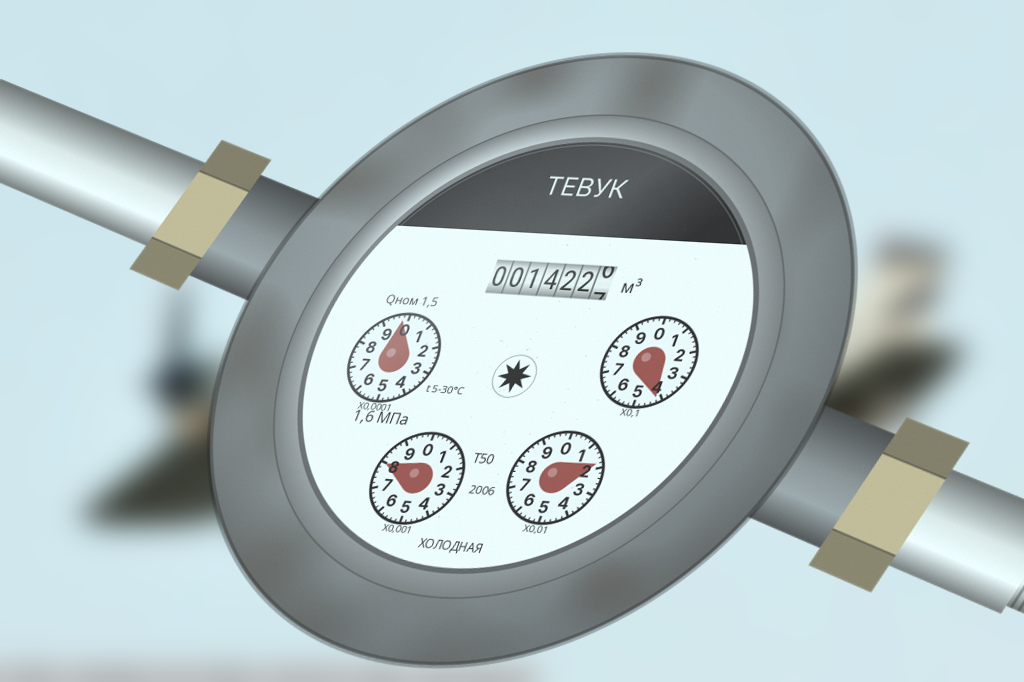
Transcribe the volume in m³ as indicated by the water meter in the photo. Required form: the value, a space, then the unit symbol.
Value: 14226.4179 m³
